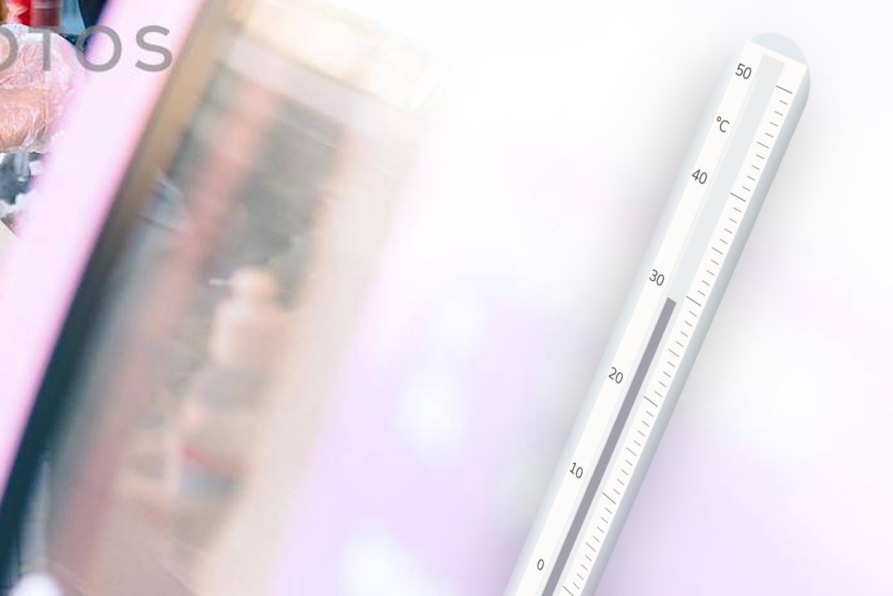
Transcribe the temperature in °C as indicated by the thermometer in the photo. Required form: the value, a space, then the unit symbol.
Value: 29 °C
